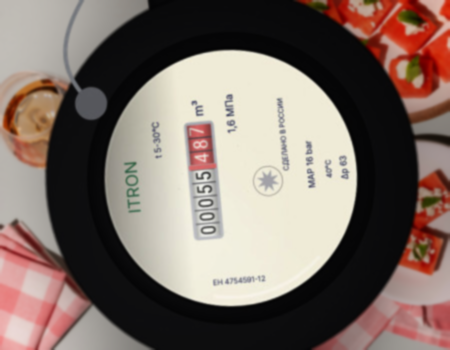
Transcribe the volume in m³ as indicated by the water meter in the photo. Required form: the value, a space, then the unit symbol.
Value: 55.487 m³
